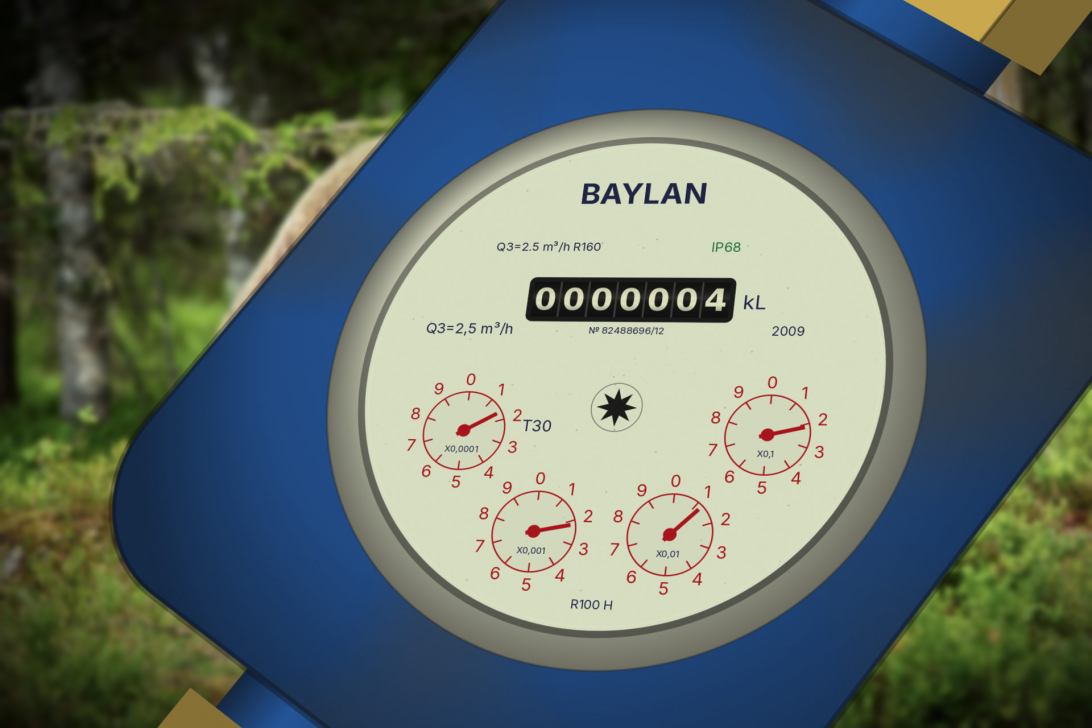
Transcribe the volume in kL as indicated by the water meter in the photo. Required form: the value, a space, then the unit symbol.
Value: 4.2121 kL
